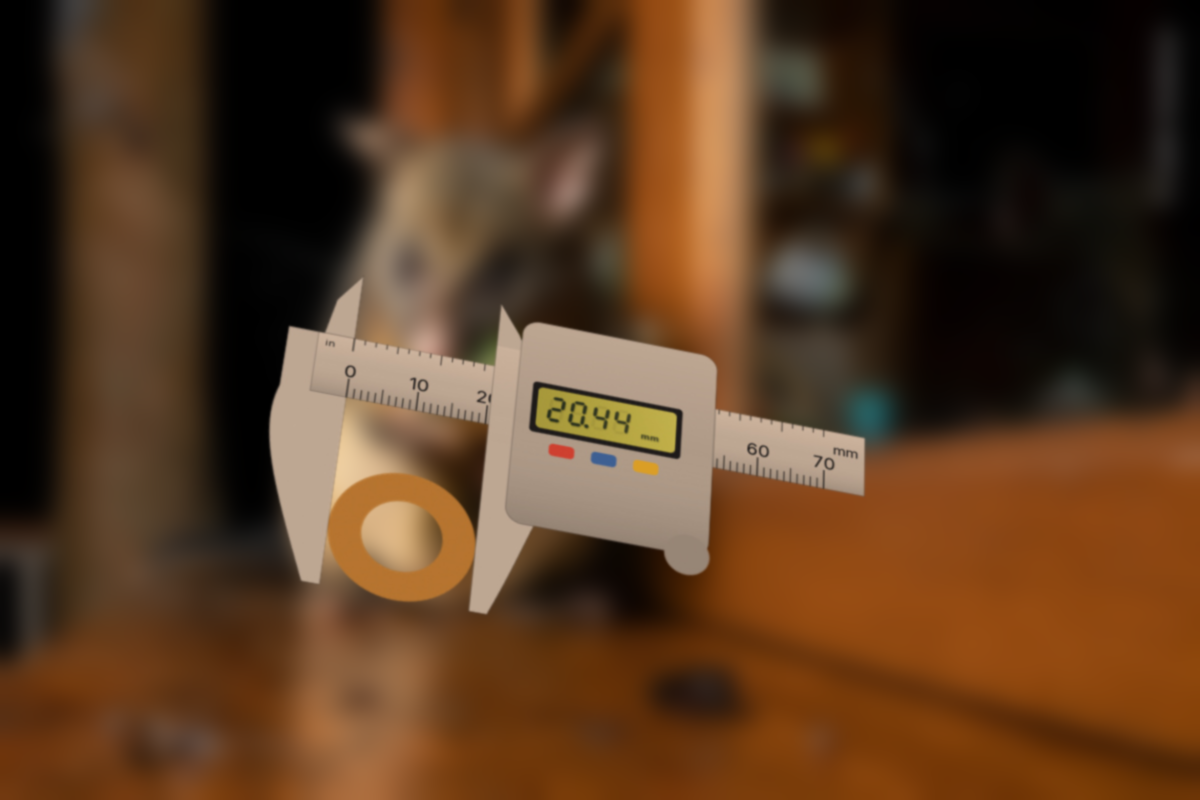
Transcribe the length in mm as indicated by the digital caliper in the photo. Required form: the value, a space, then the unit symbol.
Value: 20.44 mm
